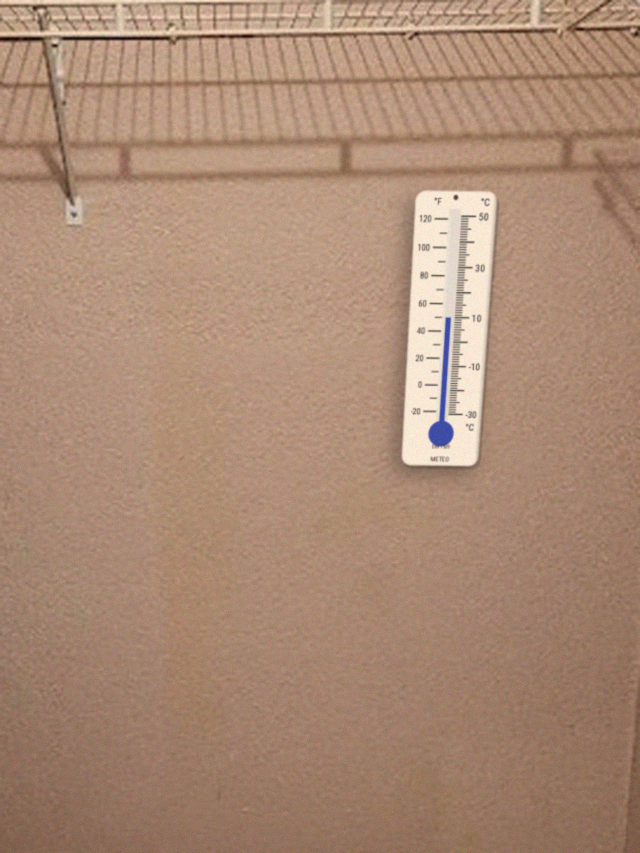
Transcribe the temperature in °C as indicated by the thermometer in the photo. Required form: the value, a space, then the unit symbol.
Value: 10 °C
